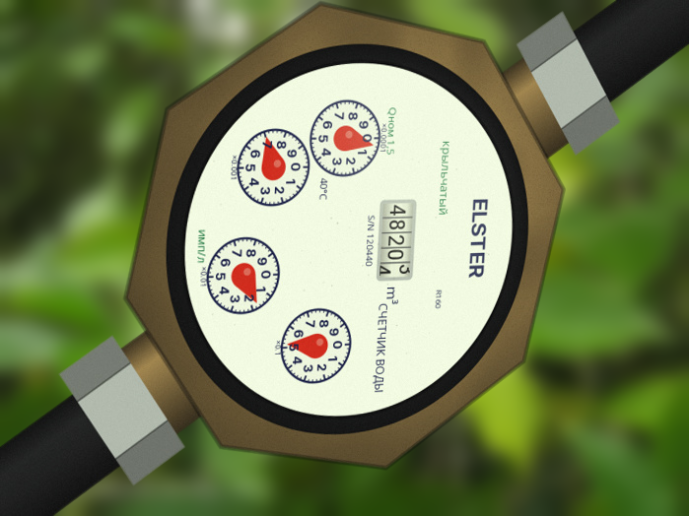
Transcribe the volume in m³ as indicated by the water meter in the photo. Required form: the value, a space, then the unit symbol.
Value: 48203.5170 m³
